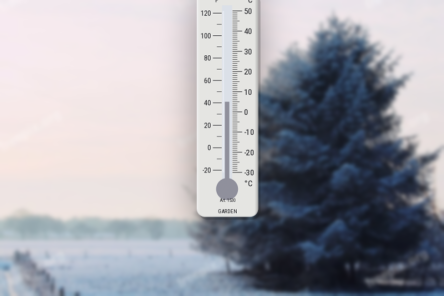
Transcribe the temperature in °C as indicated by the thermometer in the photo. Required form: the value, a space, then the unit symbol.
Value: 5 °C
